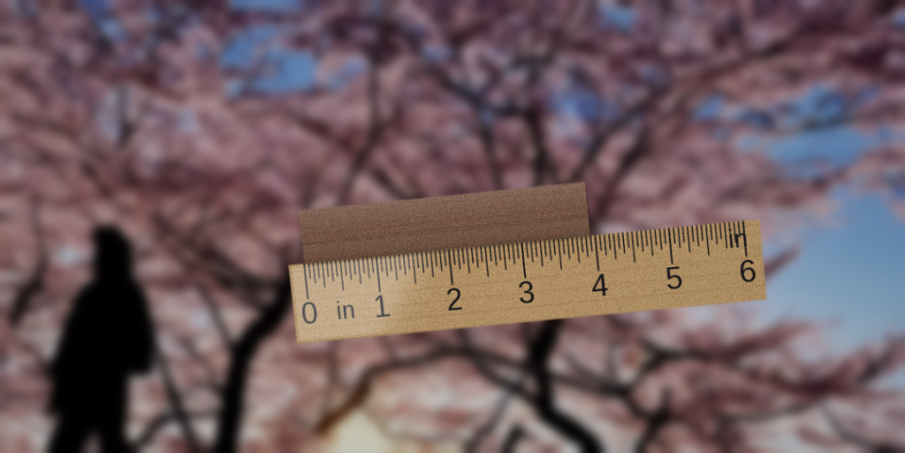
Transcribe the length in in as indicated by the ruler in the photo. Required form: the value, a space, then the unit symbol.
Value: 3.9375 in
